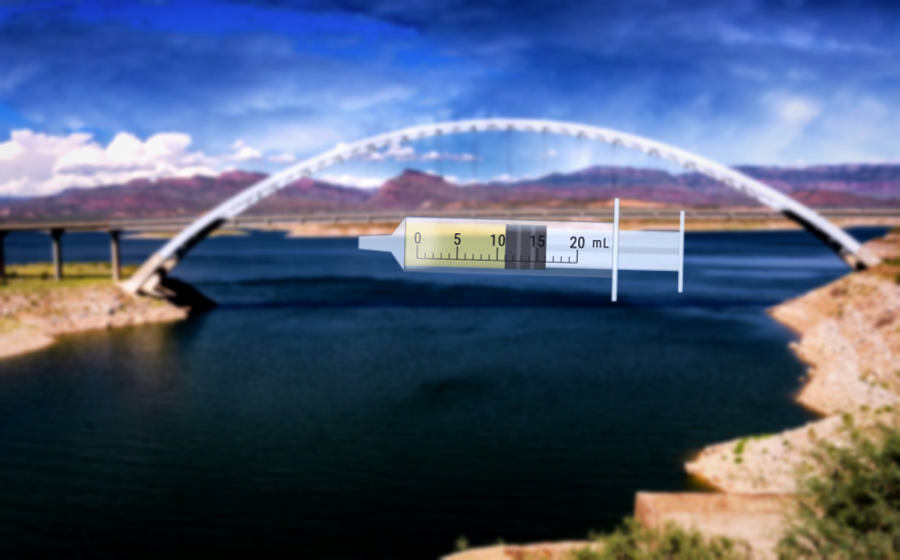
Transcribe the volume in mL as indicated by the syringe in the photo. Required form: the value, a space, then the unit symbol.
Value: 11 mL
